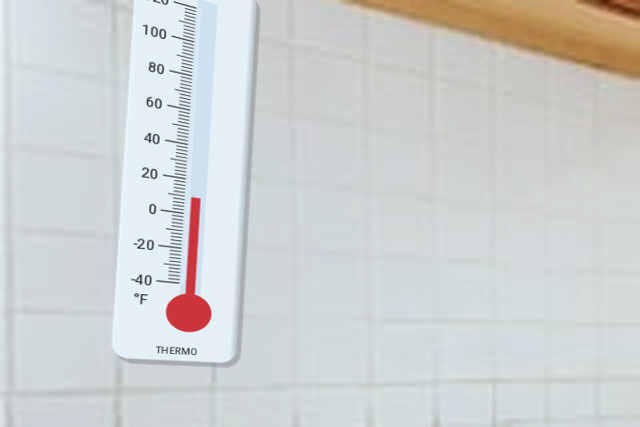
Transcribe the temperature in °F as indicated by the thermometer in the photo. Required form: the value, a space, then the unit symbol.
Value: 10 °F
